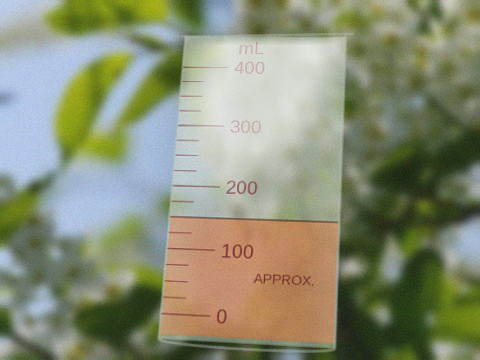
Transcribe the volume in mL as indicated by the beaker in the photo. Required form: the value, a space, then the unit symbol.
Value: 150 mL
